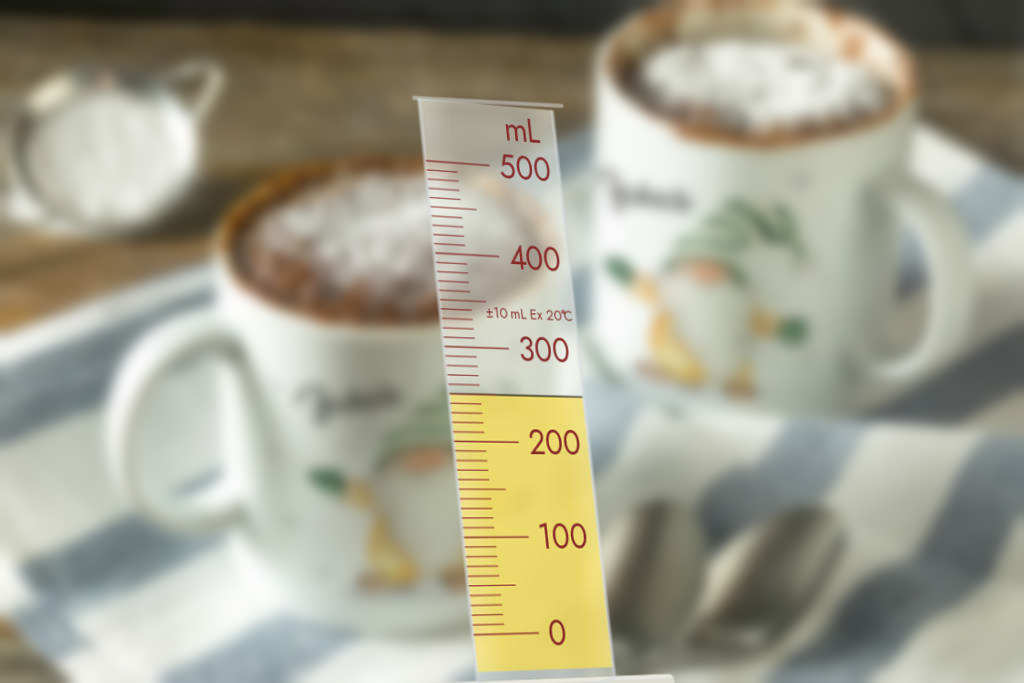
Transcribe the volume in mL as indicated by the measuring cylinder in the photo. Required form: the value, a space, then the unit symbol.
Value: 250 mL
